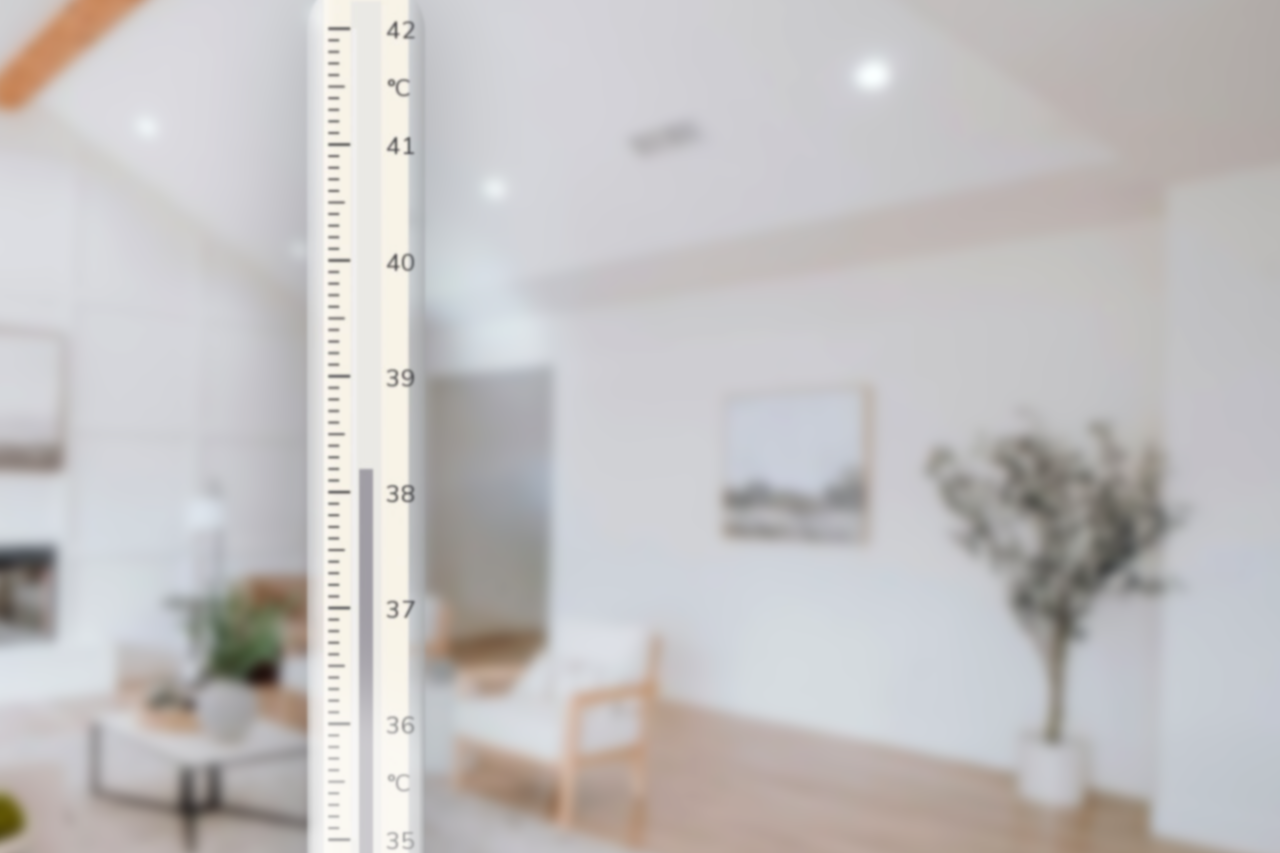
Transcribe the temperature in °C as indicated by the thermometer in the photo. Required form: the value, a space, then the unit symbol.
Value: 38.2 °C
